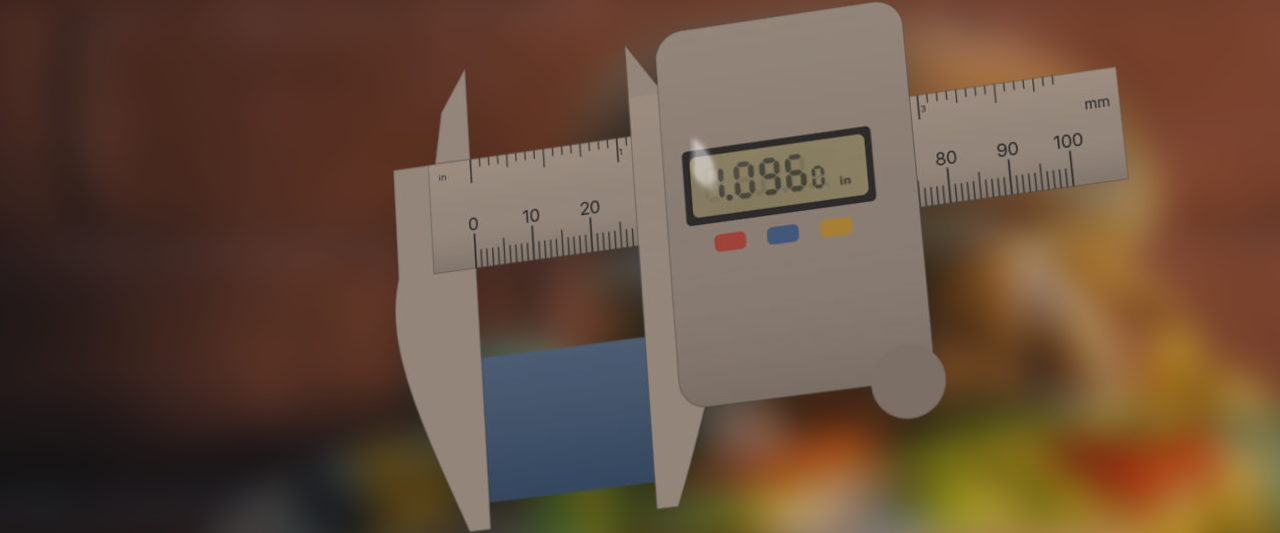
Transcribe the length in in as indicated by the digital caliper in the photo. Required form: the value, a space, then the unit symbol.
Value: 1.0960 in
